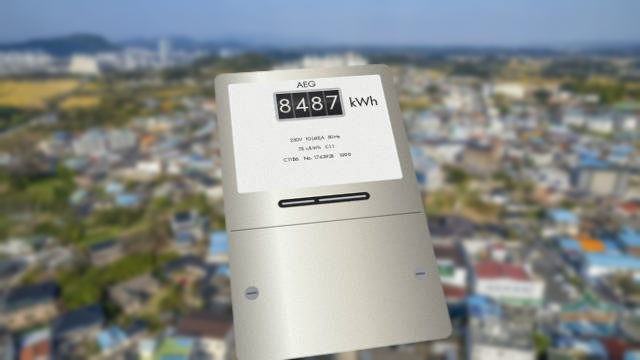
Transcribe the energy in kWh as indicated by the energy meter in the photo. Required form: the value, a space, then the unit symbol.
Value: 8487 kWh
